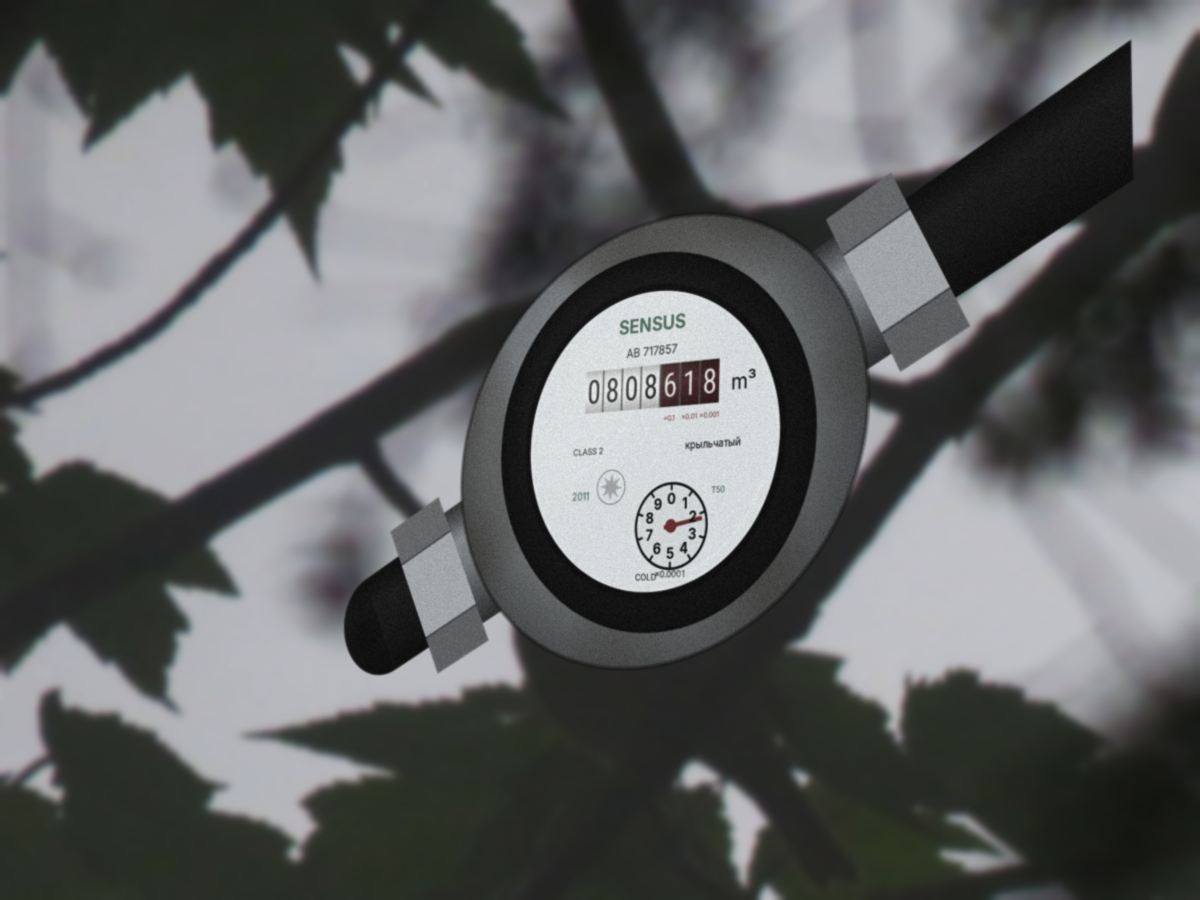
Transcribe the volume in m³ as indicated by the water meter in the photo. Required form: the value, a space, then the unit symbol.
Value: 808.6182 m³
